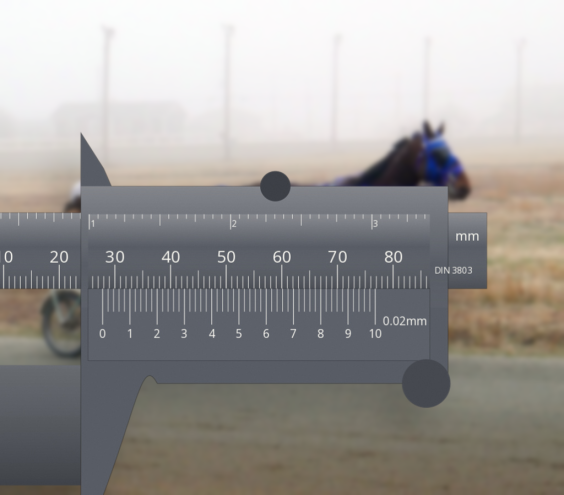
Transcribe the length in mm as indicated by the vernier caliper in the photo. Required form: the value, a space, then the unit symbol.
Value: 27.8 mm
